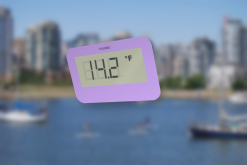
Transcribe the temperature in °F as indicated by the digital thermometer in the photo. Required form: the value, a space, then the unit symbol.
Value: 14.2 °F
